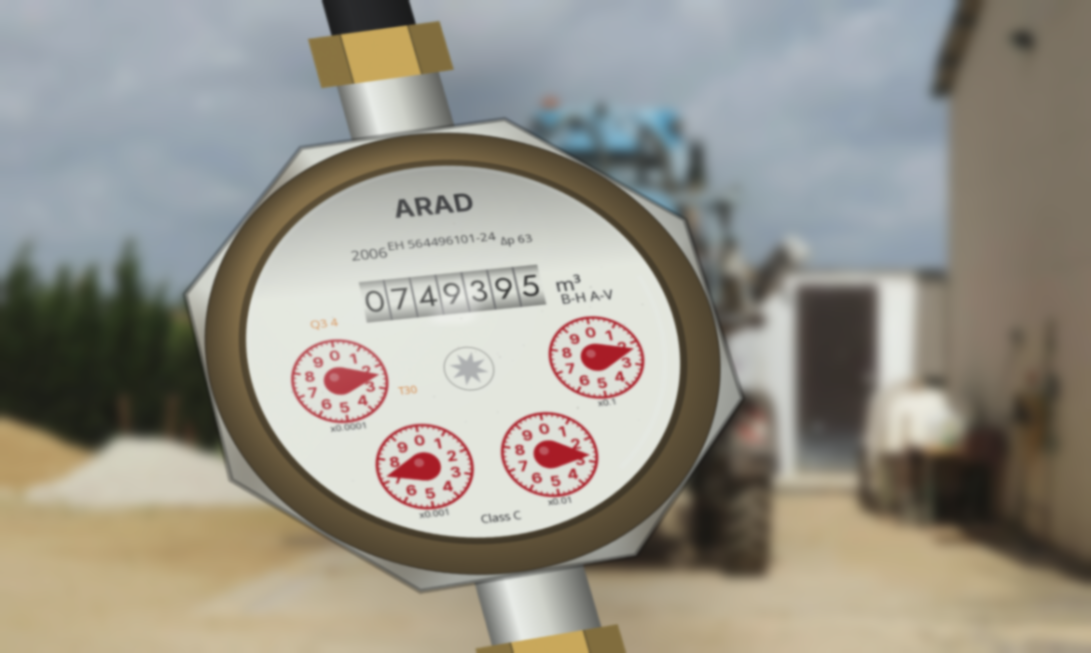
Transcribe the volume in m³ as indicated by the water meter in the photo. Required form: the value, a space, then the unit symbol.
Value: 749395.2272 m³
